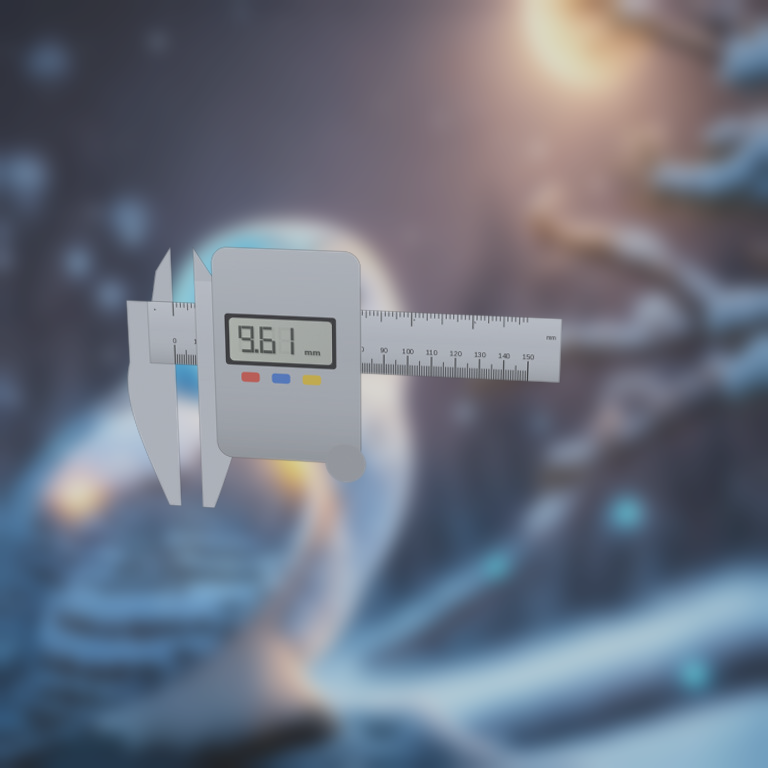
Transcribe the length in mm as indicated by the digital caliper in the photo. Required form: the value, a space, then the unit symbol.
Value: 9.61 mm
